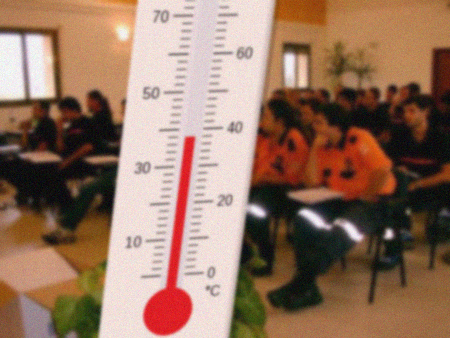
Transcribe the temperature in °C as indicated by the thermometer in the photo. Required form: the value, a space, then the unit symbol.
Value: 38 °C
